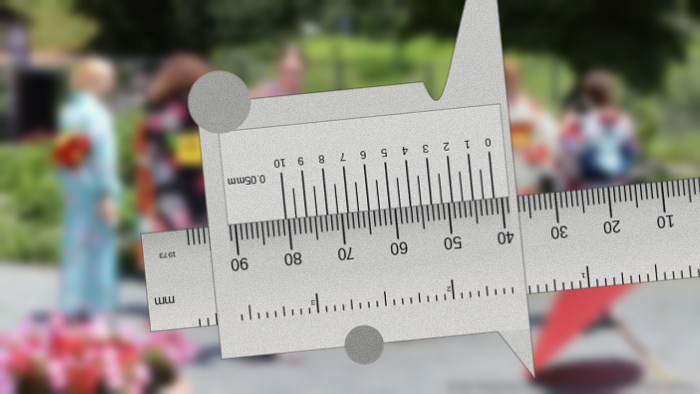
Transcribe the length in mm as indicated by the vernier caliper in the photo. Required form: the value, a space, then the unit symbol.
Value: 41.5 mm
